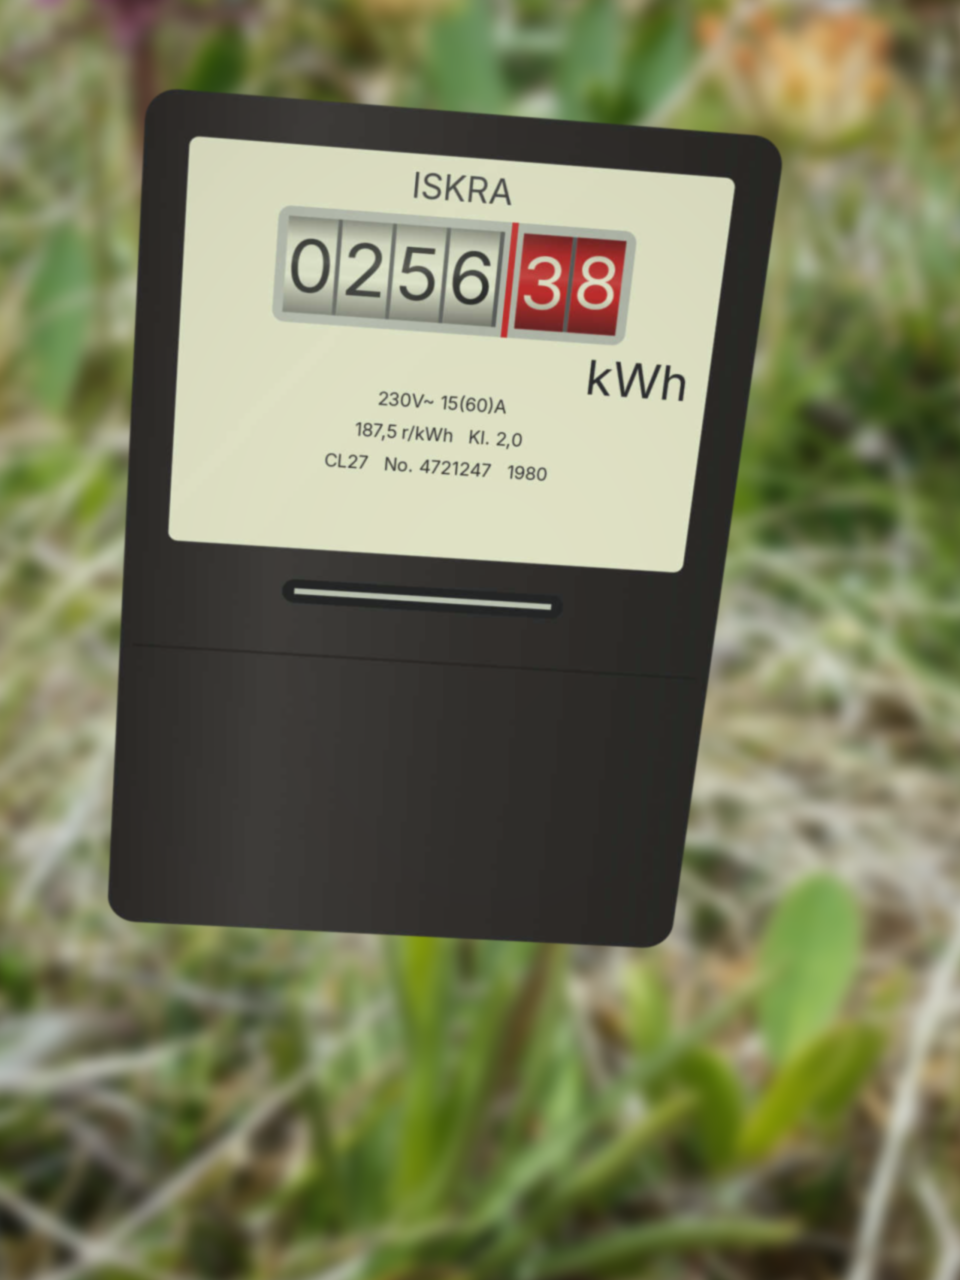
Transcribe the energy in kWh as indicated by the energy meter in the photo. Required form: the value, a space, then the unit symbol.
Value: 256.38 kWh
